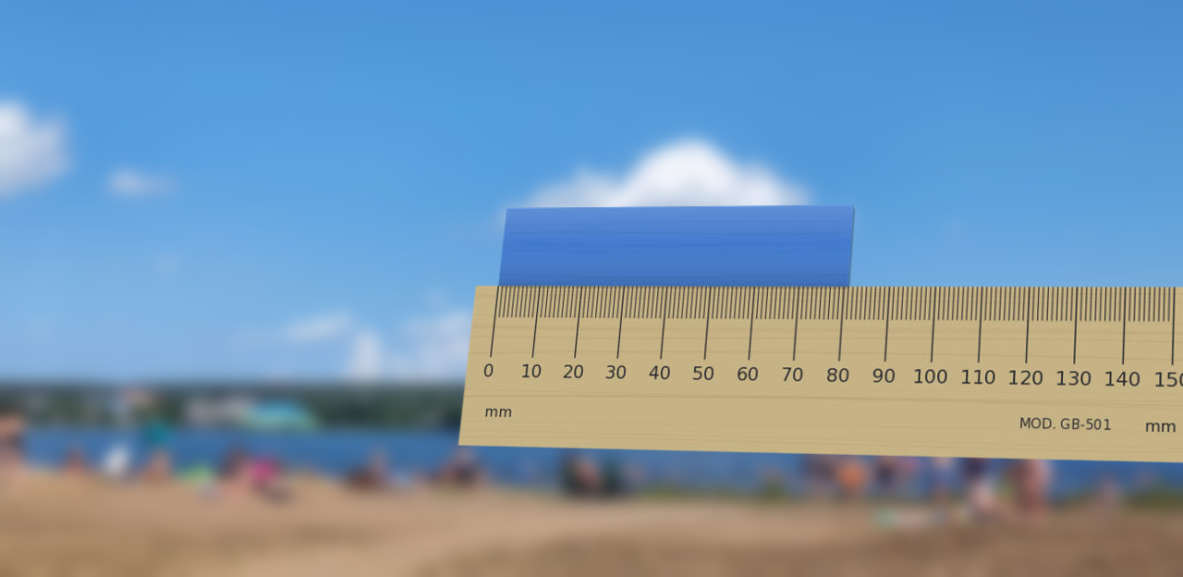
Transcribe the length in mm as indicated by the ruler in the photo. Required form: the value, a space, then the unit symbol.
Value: 81 mm
